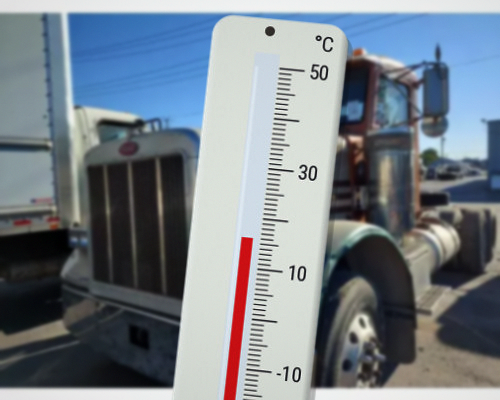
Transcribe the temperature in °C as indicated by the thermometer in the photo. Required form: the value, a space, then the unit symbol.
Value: 16 °C
